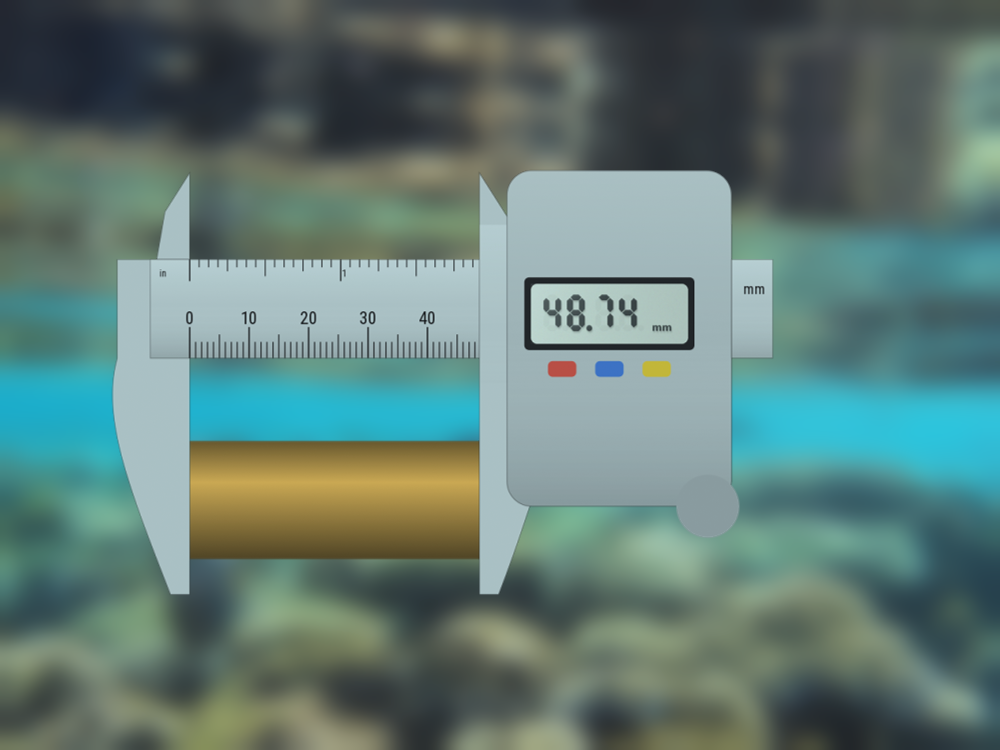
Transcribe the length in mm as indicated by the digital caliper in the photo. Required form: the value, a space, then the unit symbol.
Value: 48.74 mm
